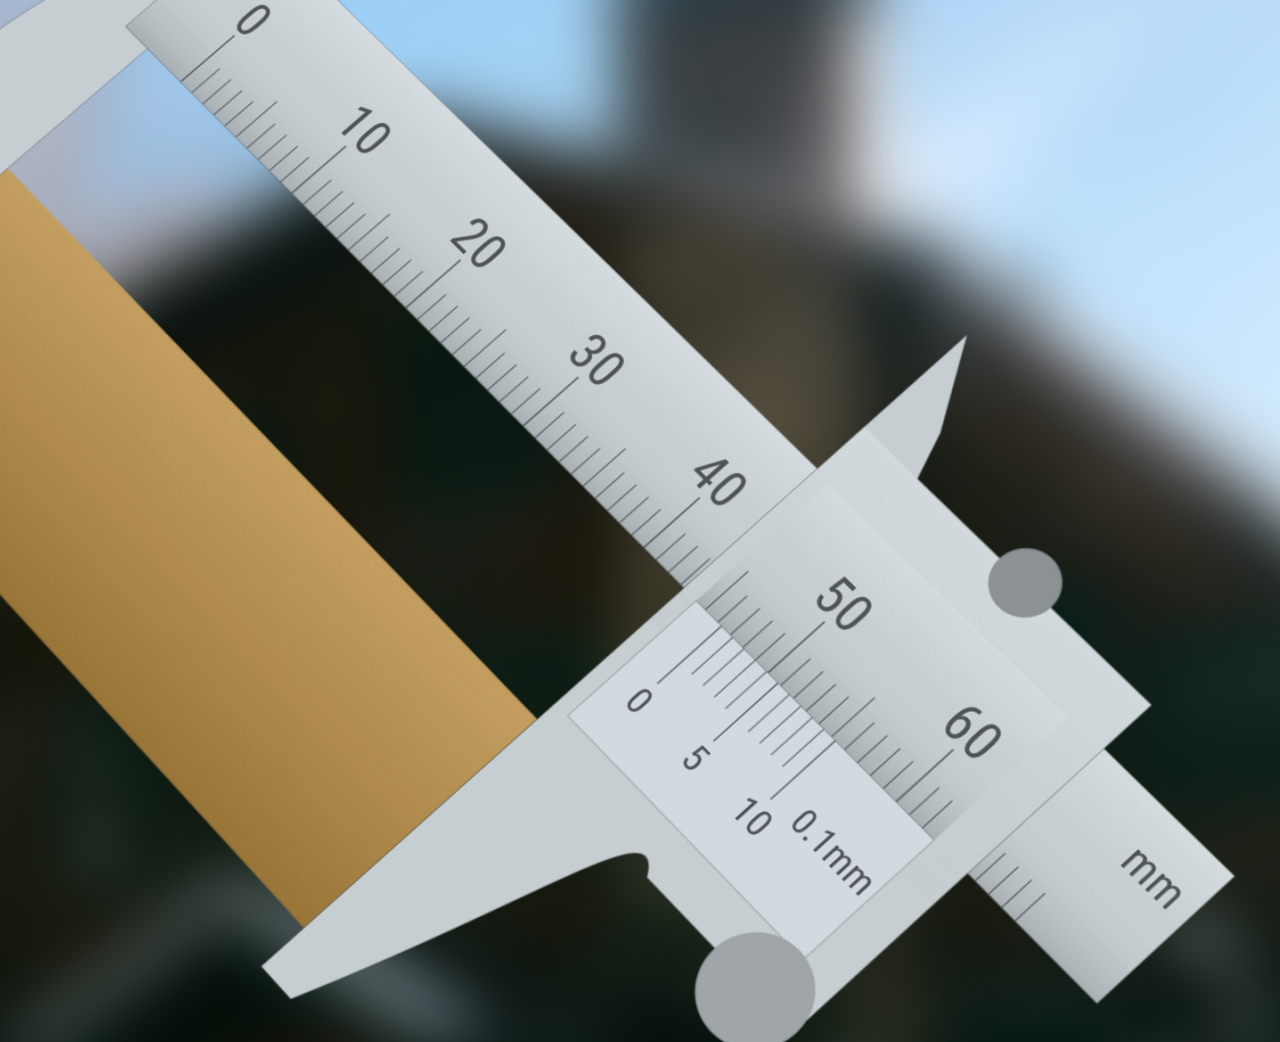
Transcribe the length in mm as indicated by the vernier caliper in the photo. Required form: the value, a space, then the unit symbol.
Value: 46.3 mm
